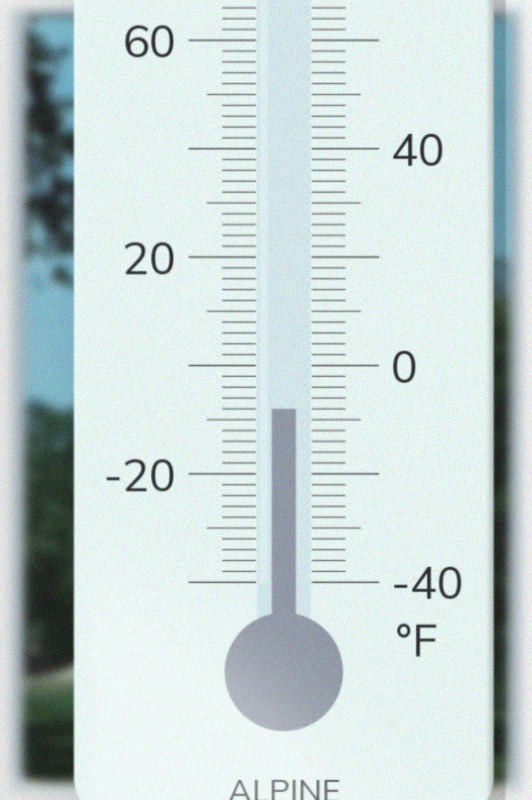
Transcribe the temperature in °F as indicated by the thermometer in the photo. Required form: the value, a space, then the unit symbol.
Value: -8 °F
